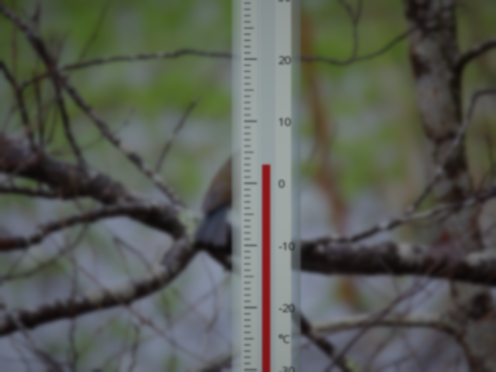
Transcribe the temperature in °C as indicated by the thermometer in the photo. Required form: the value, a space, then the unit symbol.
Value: 3 °C
